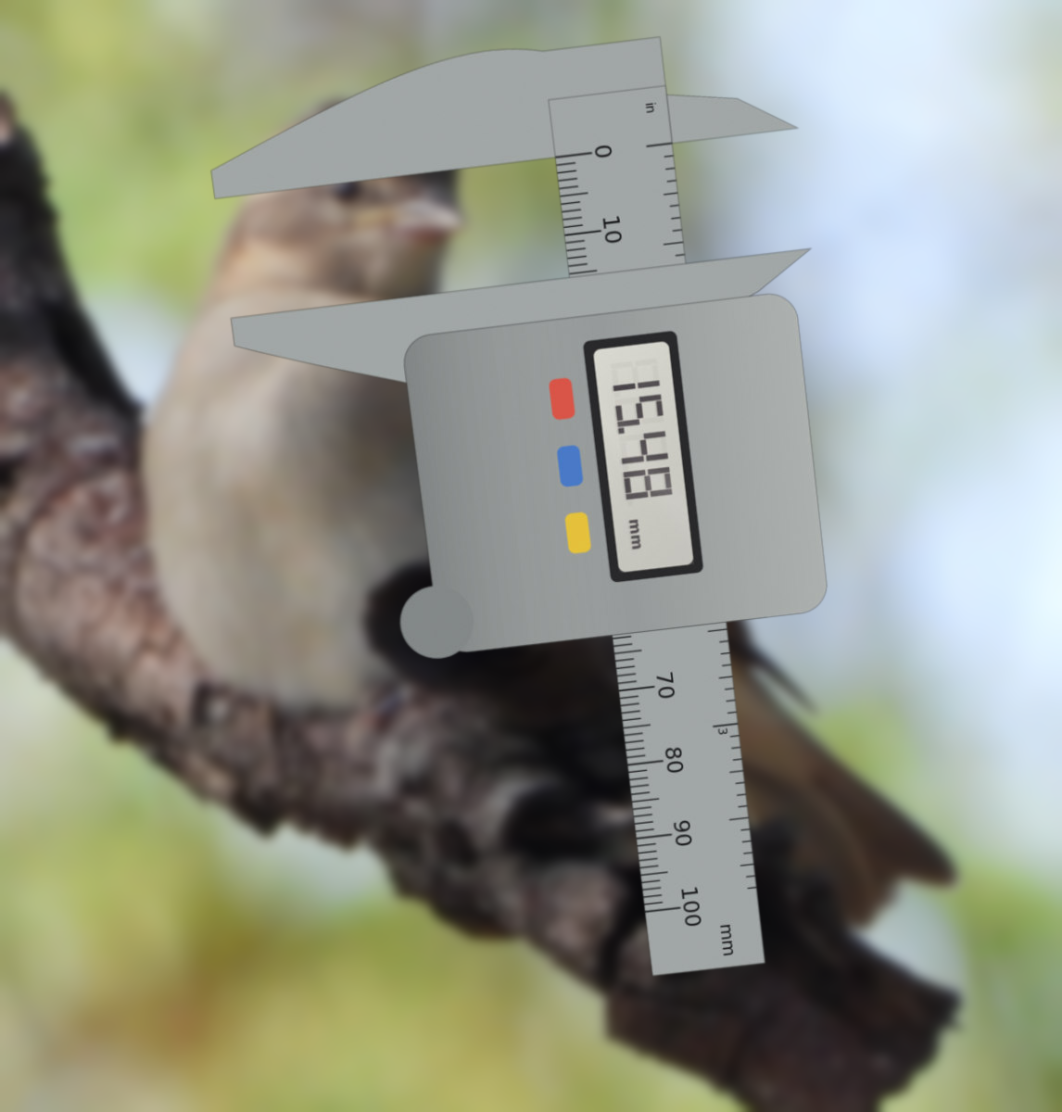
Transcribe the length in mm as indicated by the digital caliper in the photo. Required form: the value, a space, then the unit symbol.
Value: 15.48 mm
